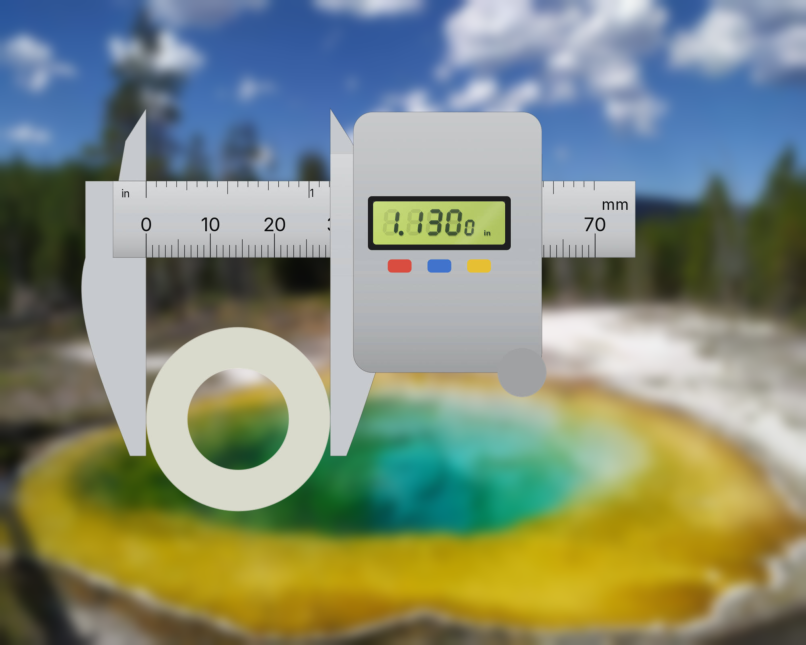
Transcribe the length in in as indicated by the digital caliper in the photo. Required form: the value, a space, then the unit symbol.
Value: 1.1300 in
